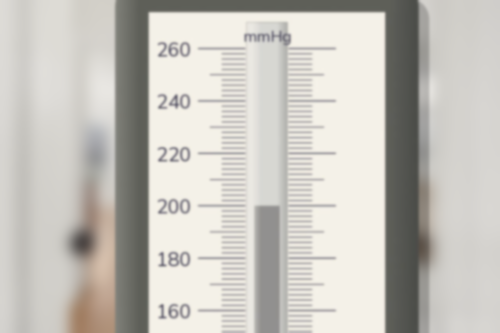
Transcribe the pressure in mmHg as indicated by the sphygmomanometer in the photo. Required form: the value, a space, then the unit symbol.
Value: 200 mmHg
